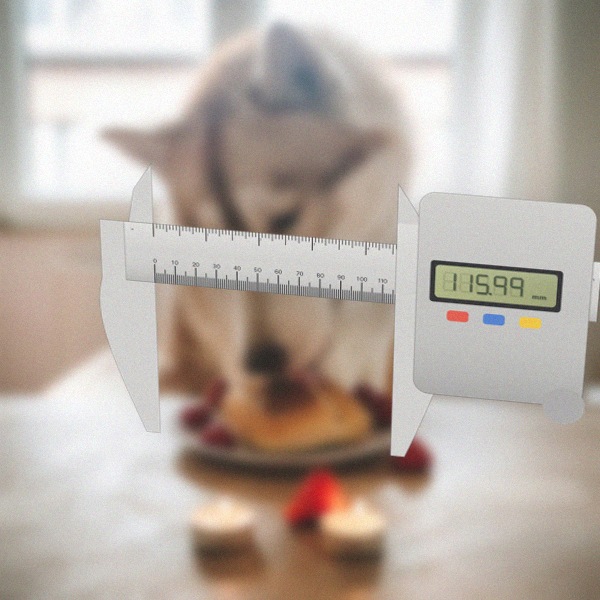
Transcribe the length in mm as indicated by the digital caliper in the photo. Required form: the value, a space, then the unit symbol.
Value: 115.99 mm
